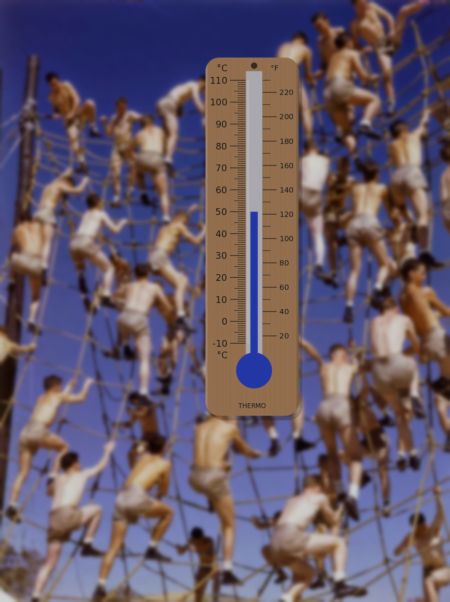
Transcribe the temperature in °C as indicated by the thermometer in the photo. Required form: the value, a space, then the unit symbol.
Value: 50 °C
